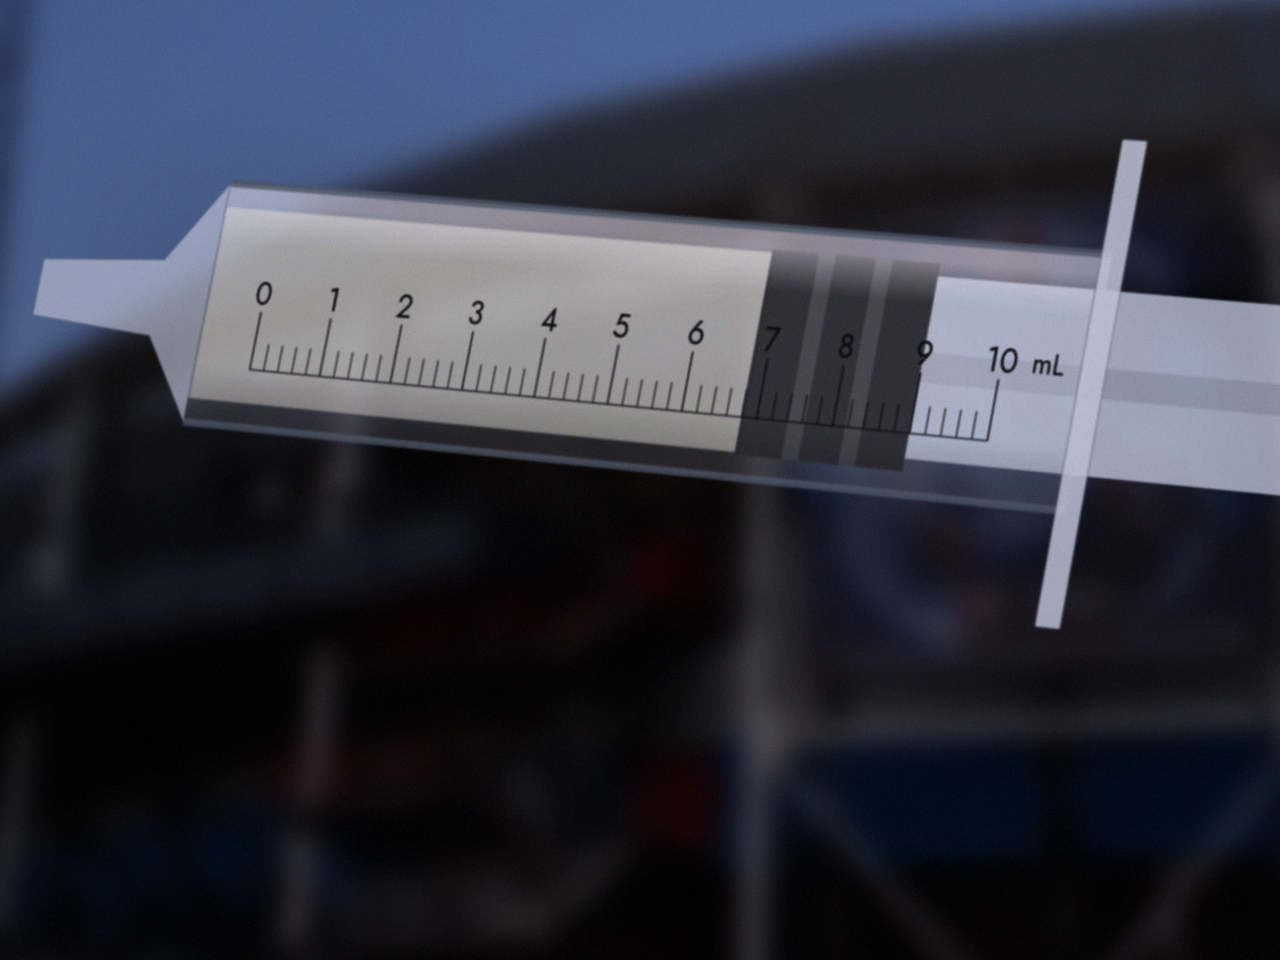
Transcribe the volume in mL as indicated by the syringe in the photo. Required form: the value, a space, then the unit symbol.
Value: 6.8 mL
